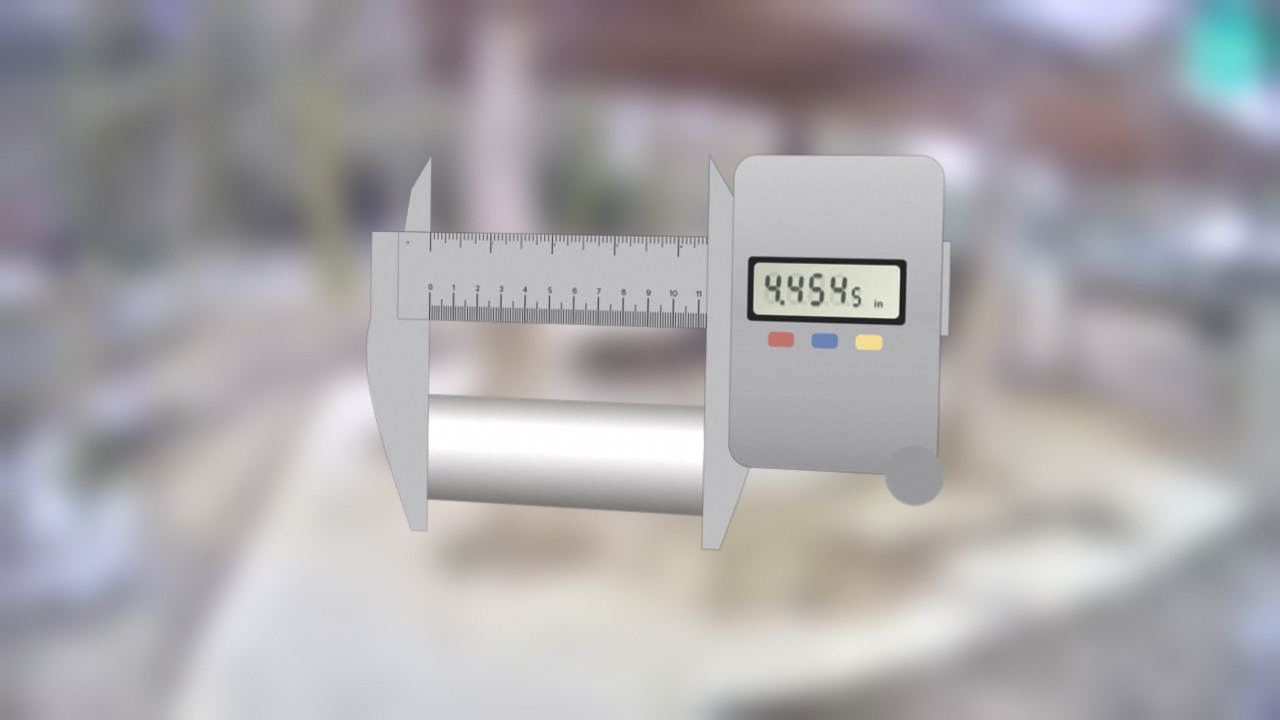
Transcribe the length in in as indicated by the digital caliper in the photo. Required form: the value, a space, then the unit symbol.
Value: 4.4545 in
